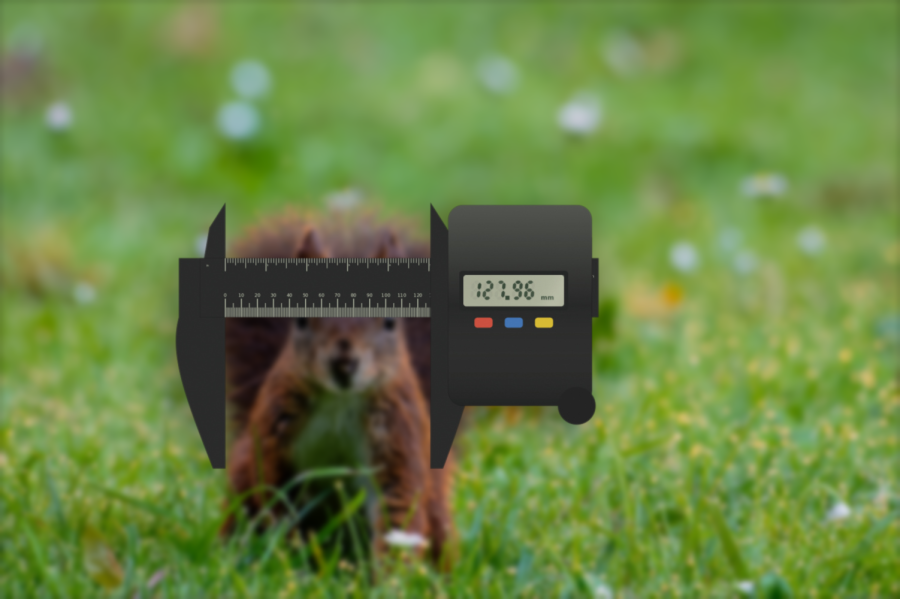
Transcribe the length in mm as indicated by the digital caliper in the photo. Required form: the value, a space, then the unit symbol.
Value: 127.96 mm
